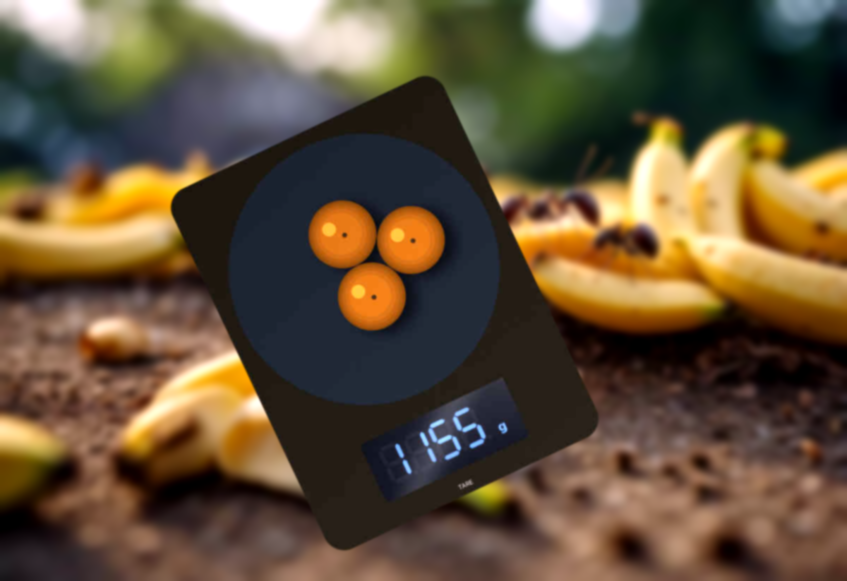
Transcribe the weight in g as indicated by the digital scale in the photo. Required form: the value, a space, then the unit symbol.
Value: 1155 g
